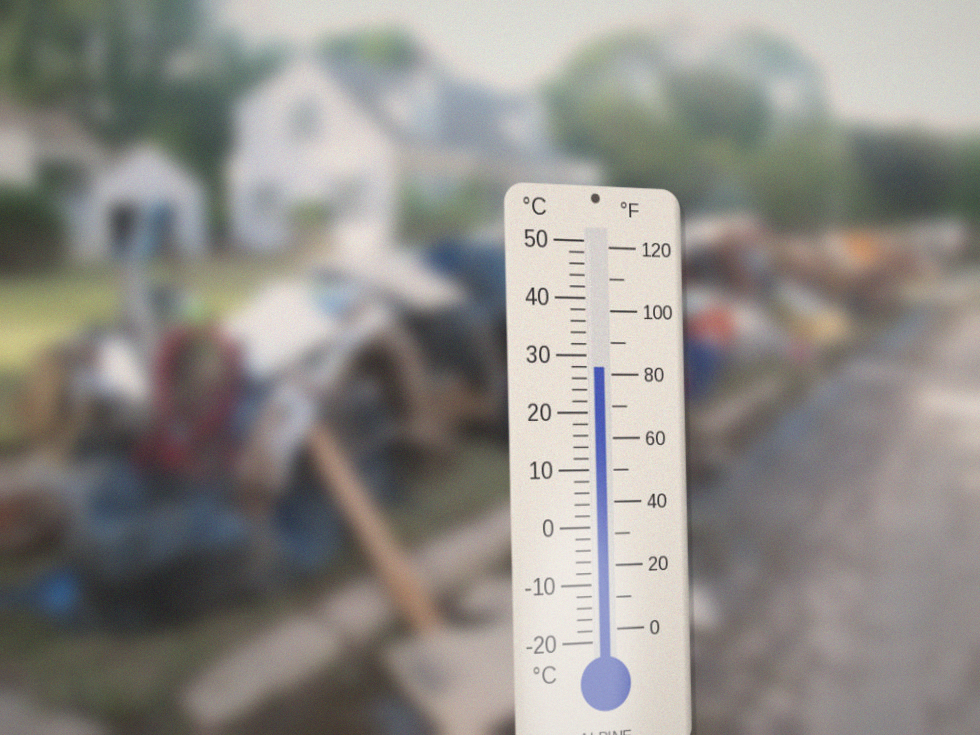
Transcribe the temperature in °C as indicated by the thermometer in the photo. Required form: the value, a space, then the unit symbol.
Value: 28 °C
